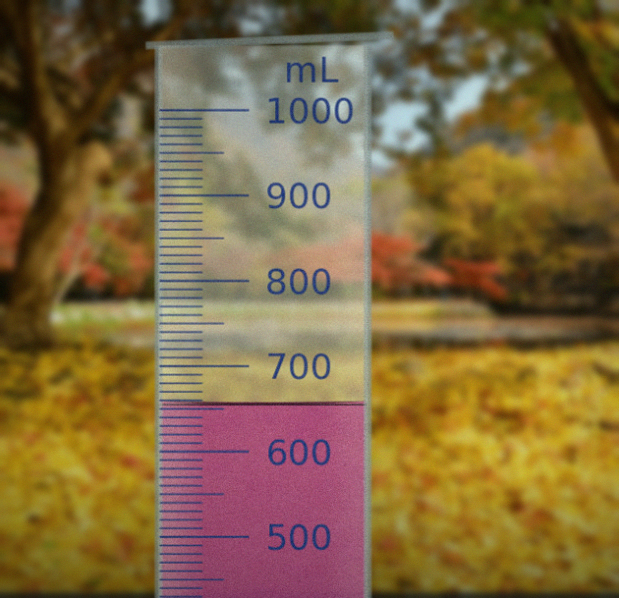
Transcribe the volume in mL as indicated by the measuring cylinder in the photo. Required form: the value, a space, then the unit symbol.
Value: 655 mL
